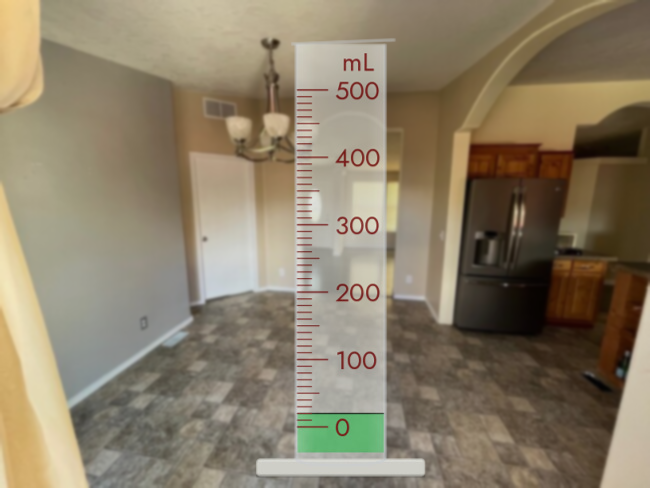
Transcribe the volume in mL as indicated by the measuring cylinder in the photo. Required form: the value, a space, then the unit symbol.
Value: 20 mL
